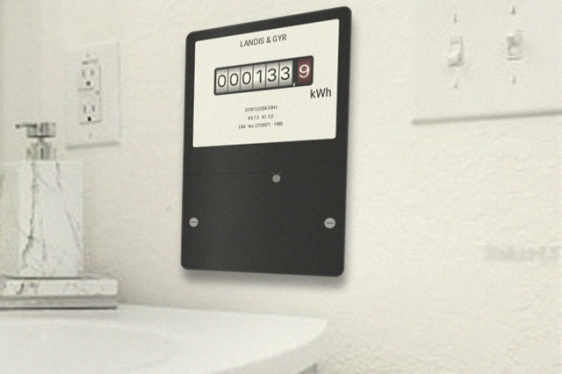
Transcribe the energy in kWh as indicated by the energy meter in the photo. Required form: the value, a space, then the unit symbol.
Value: 133.9 kWh
